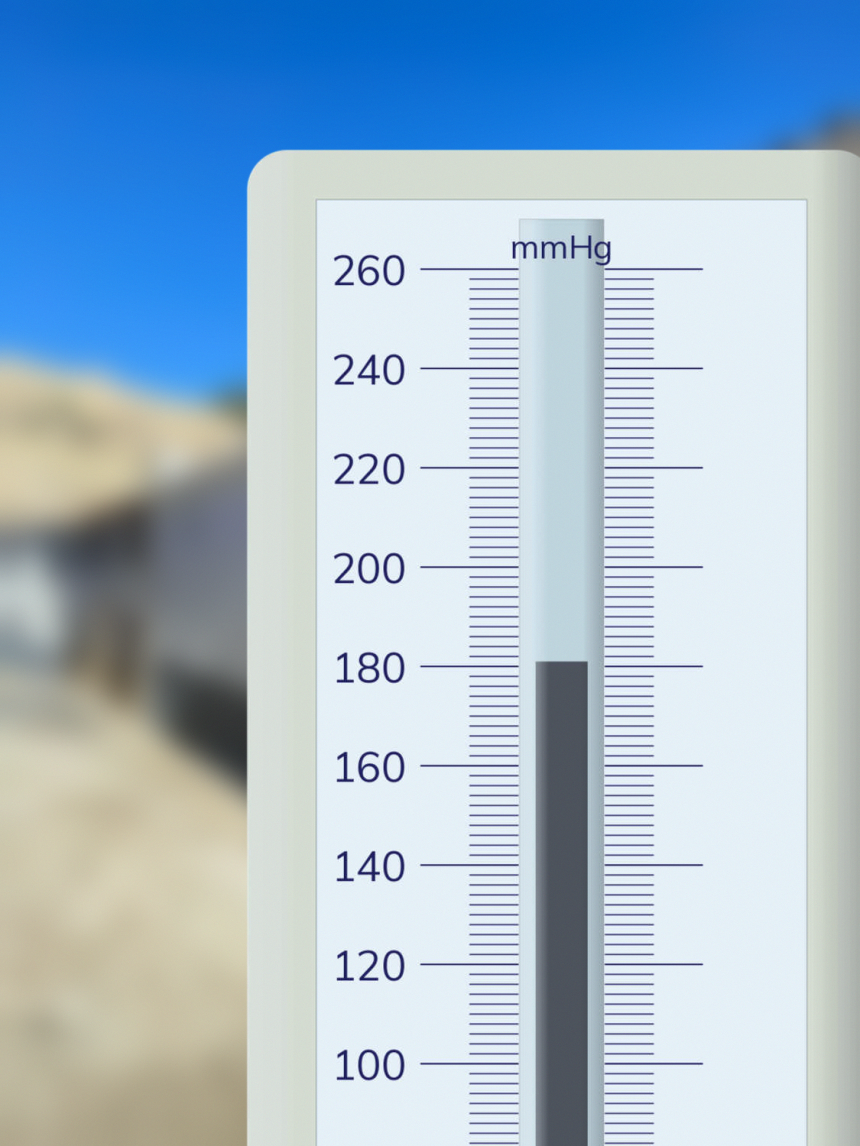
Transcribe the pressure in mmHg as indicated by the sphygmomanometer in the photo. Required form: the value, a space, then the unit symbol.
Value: 181 mmHg
